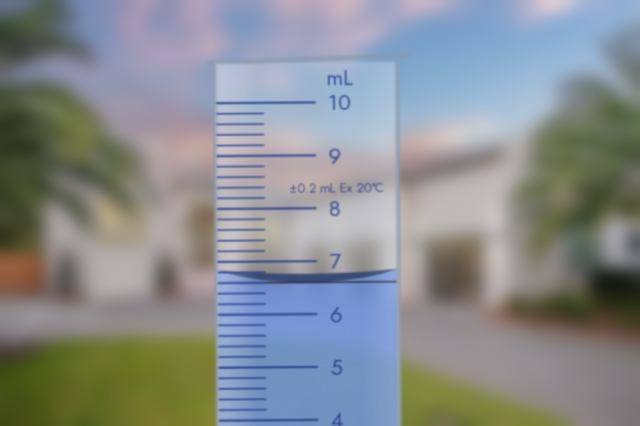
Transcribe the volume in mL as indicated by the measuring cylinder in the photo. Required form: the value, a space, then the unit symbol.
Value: 6.6 mL
